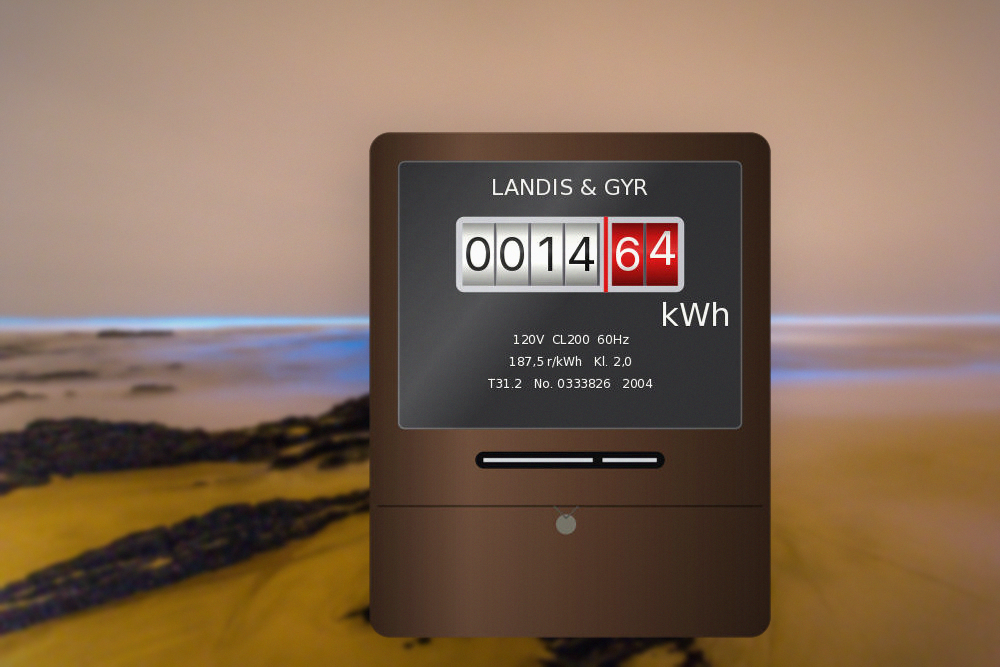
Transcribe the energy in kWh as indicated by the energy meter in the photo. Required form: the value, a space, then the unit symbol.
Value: 14.64 kWh
